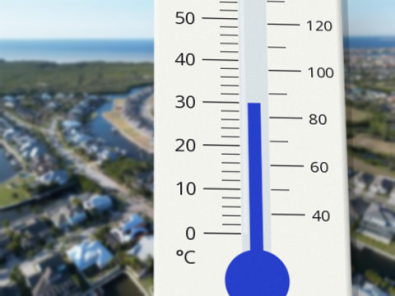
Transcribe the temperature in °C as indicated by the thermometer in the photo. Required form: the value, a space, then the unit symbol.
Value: 30 °C
